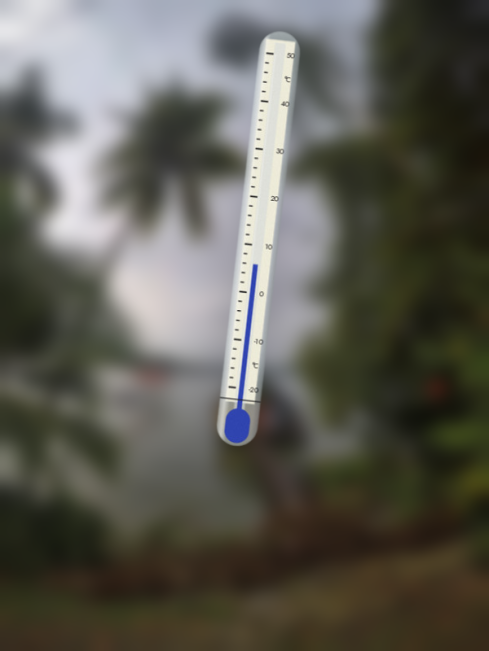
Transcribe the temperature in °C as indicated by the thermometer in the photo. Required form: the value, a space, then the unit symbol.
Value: 6 °C
